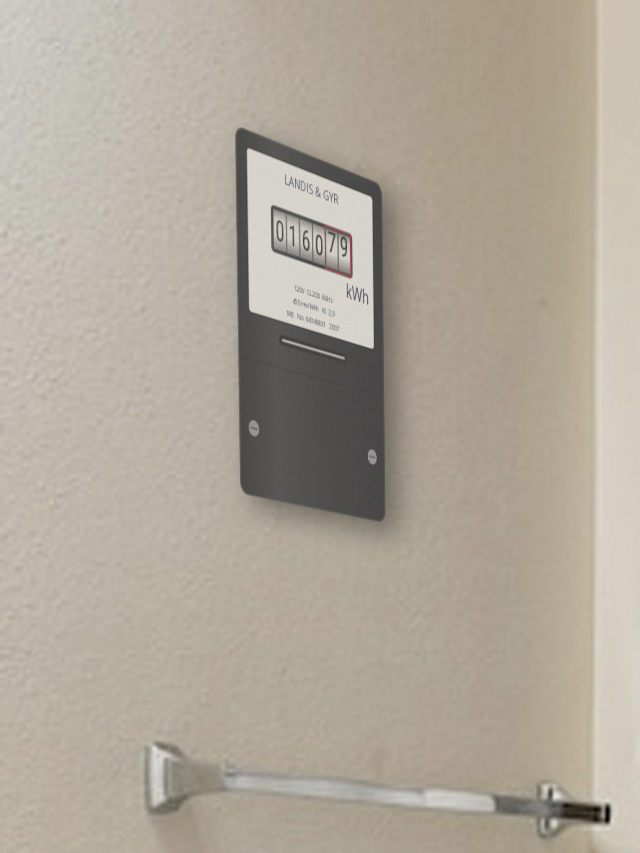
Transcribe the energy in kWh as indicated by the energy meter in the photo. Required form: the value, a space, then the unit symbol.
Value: 160.79 kWh
